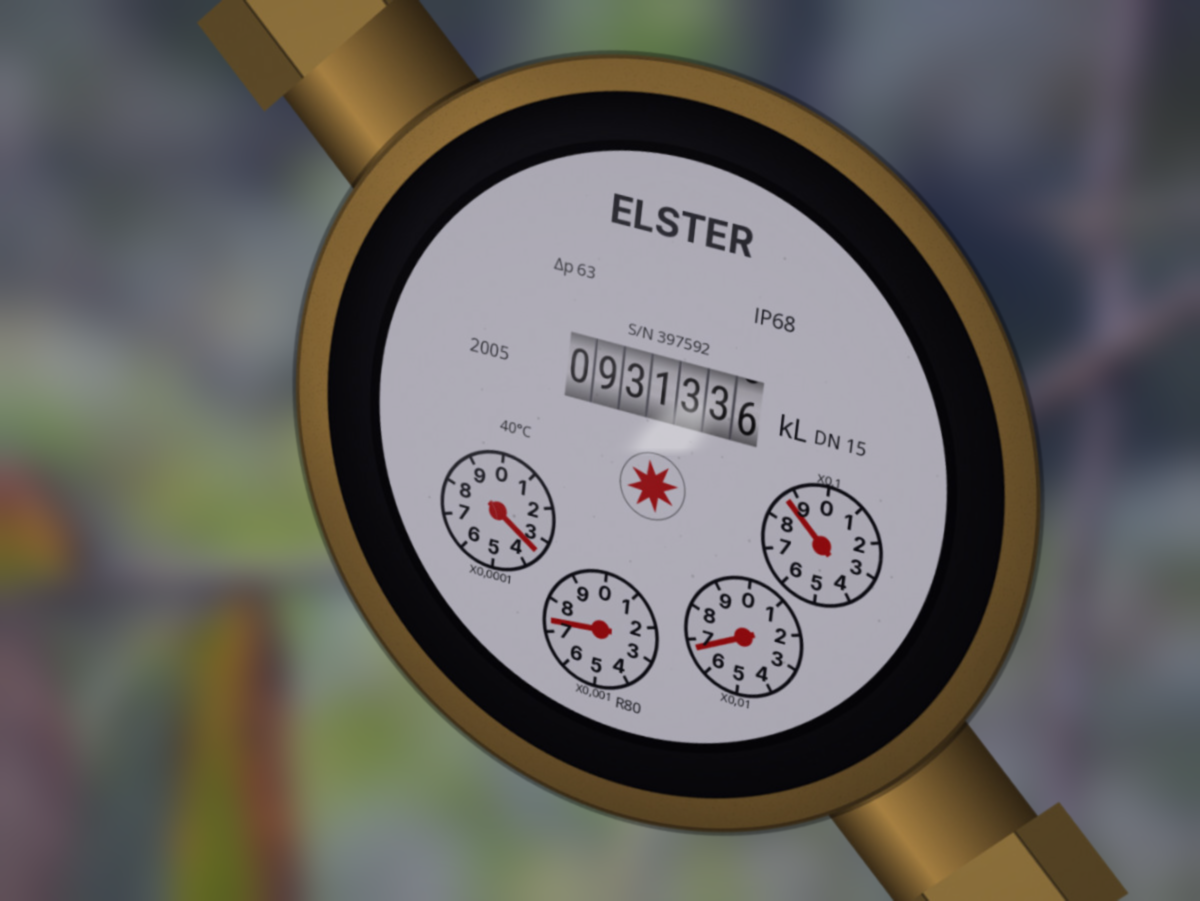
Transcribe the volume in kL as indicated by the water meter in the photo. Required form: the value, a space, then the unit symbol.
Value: 931335.8673 kL
